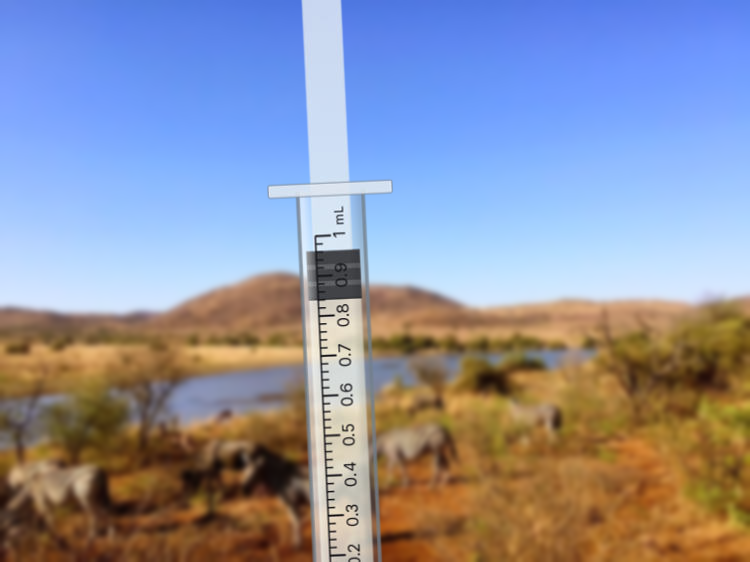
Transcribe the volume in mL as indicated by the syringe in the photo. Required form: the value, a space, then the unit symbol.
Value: 0.84 mL
